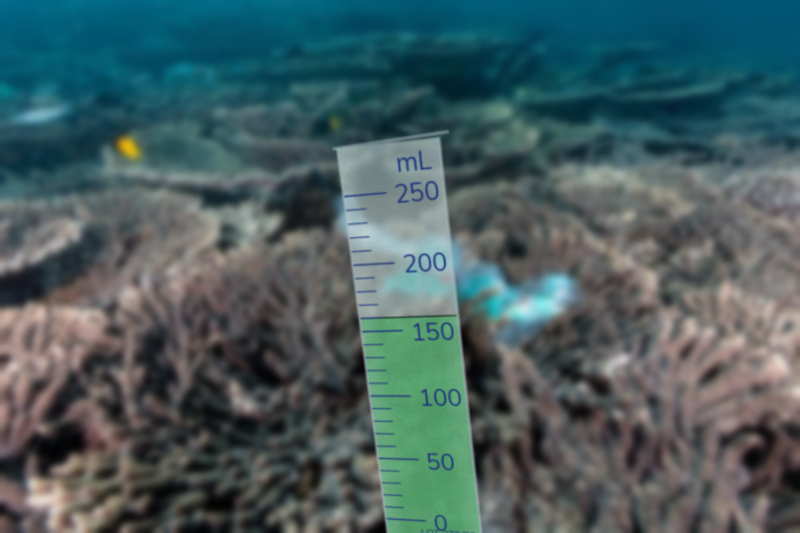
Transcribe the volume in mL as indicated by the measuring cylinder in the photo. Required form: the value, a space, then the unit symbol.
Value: 160 mL
